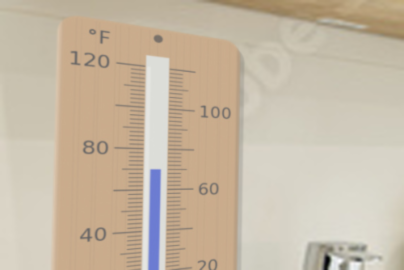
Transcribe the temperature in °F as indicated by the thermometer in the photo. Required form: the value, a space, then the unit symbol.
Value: 70 °F
